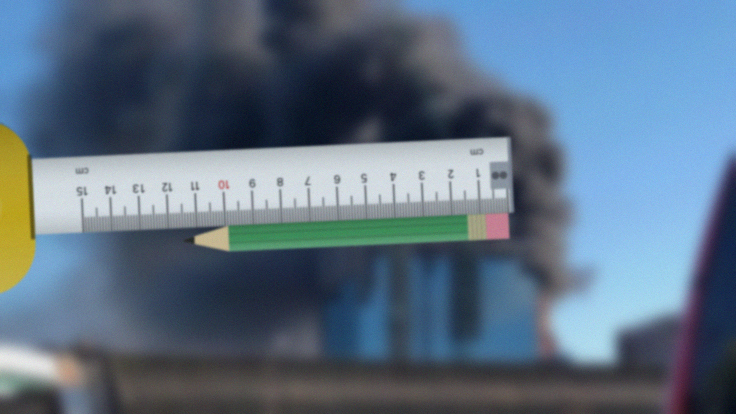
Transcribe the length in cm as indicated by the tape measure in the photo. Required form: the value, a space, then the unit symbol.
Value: 11.5 cm
